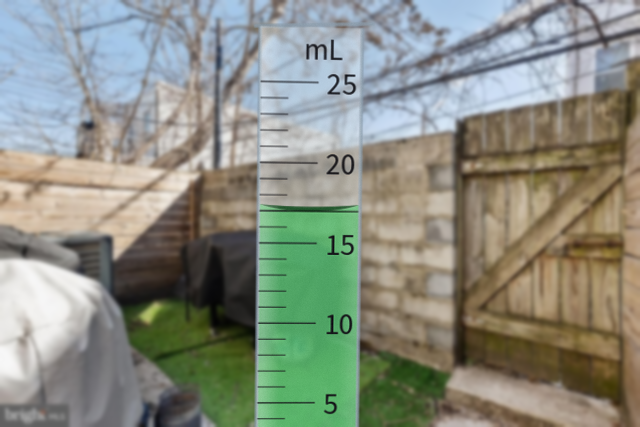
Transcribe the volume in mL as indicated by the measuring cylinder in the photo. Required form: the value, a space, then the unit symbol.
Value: 17 mL
